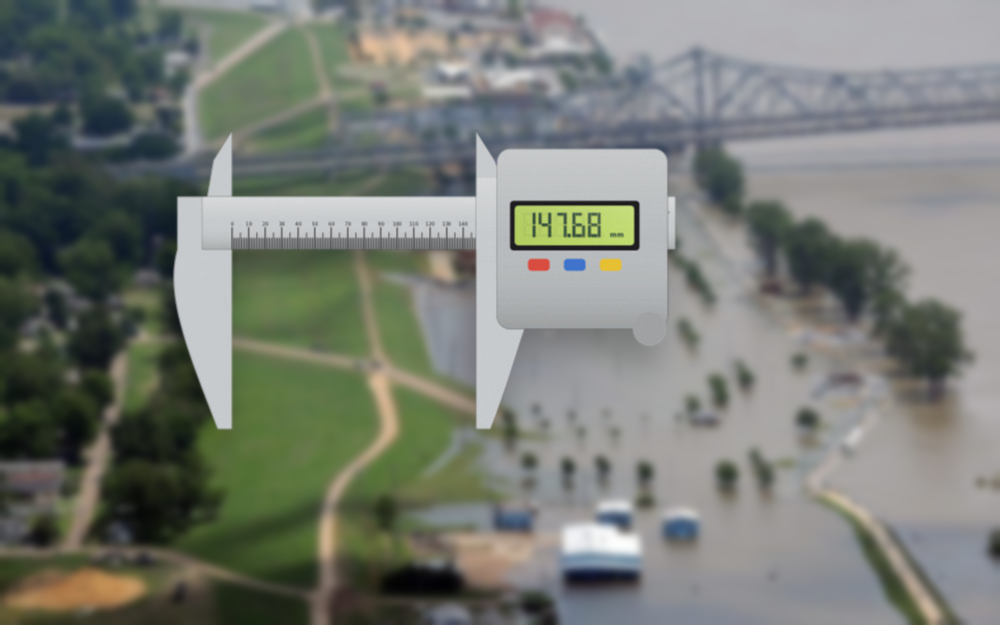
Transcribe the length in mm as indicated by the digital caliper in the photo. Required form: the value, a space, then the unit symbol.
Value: 147.68 mm
